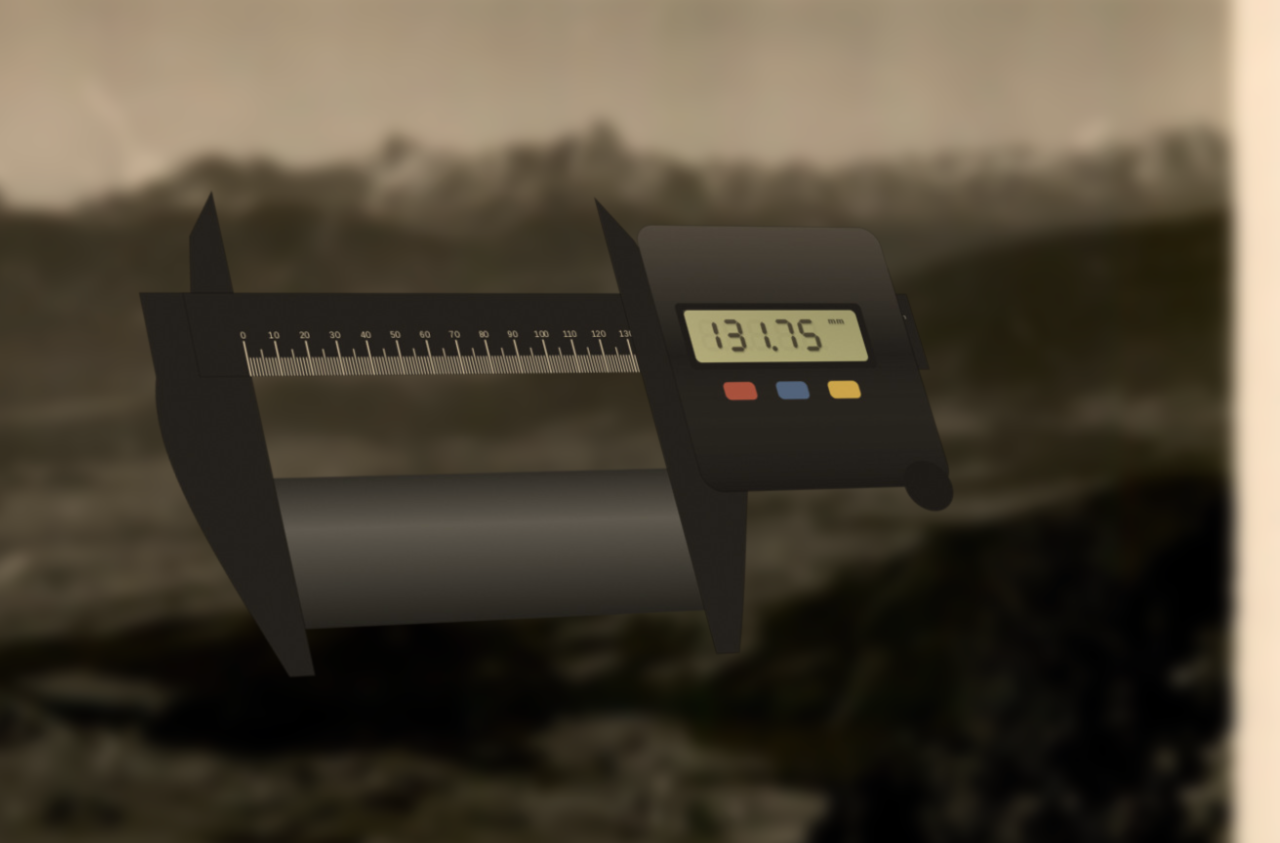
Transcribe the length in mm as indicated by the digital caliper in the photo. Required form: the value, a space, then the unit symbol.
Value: 131.75 mm
